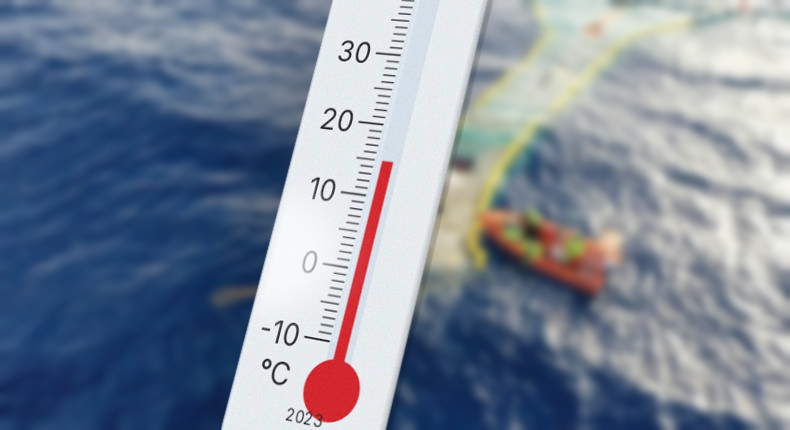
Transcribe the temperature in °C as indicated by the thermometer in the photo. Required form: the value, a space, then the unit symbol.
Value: 15 °C
